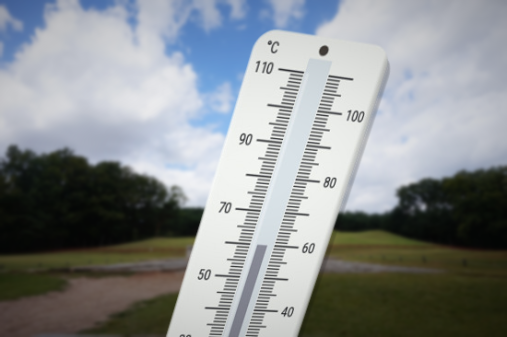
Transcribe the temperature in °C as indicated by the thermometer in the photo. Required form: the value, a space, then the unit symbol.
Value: 60 °C
